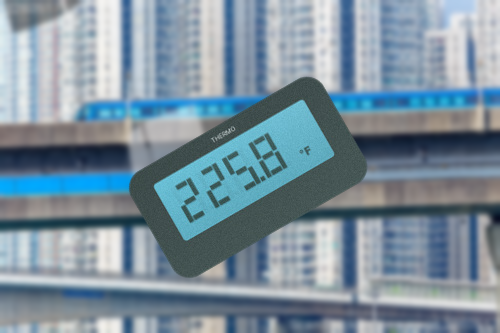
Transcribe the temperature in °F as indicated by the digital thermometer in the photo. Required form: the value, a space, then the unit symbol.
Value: 225.8 °F
